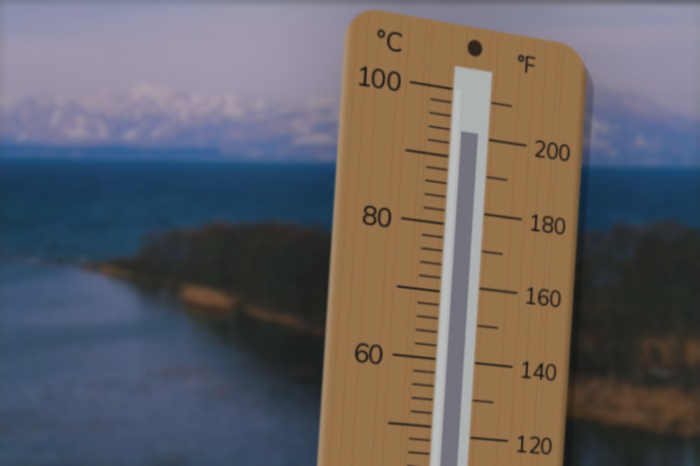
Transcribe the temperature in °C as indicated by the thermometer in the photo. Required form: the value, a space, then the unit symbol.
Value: 94 °C
